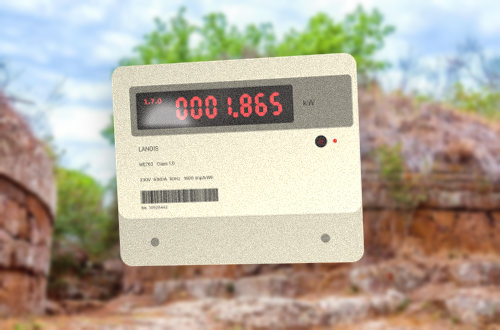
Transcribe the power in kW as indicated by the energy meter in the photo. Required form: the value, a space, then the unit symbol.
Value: 1.865 kW
